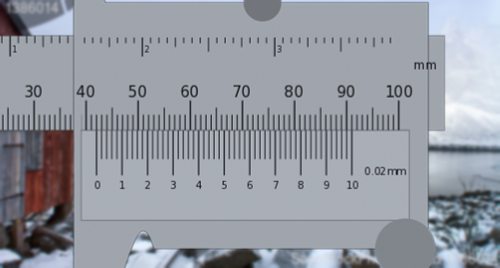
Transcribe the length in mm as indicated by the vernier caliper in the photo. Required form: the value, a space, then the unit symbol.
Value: 42.0 mm
